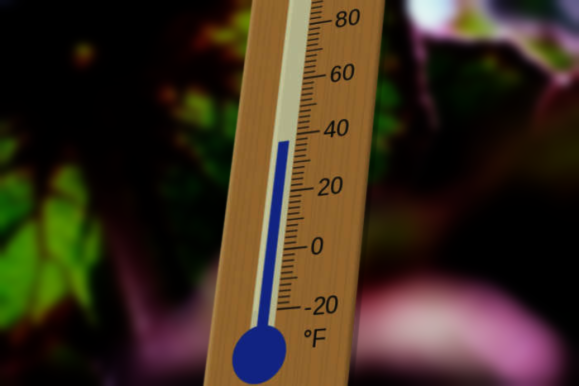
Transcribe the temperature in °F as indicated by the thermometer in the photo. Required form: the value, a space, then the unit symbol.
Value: 38 °F
